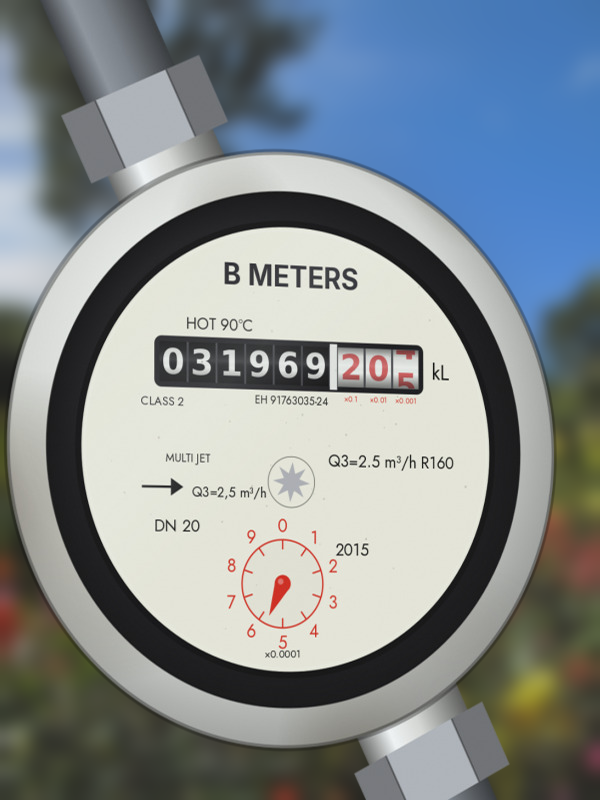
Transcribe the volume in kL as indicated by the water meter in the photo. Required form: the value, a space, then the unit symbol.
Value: 31969.2045 kL
